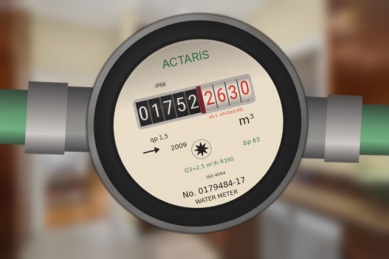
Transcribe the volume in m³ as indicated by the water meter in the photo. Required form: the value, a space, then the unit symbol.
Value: 1752.2630 m³
